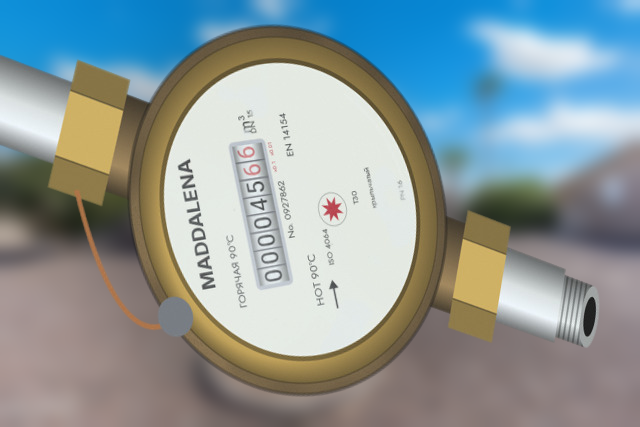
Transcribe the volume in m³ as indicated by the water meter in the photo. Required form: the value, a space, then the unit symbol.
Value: 45.66 m³
